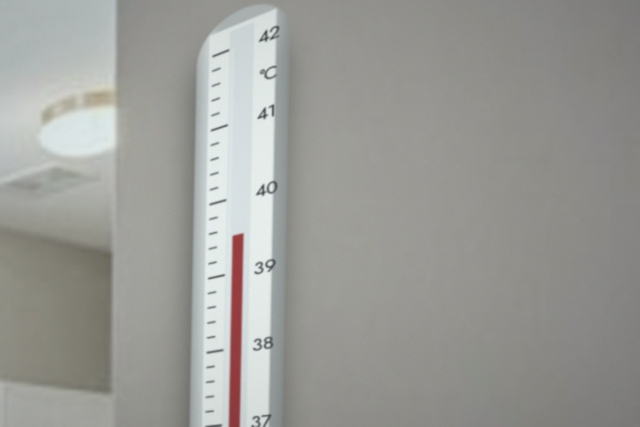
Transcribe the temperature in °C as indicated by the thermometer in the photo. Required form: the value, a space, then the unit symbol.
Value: 39.5 °C
